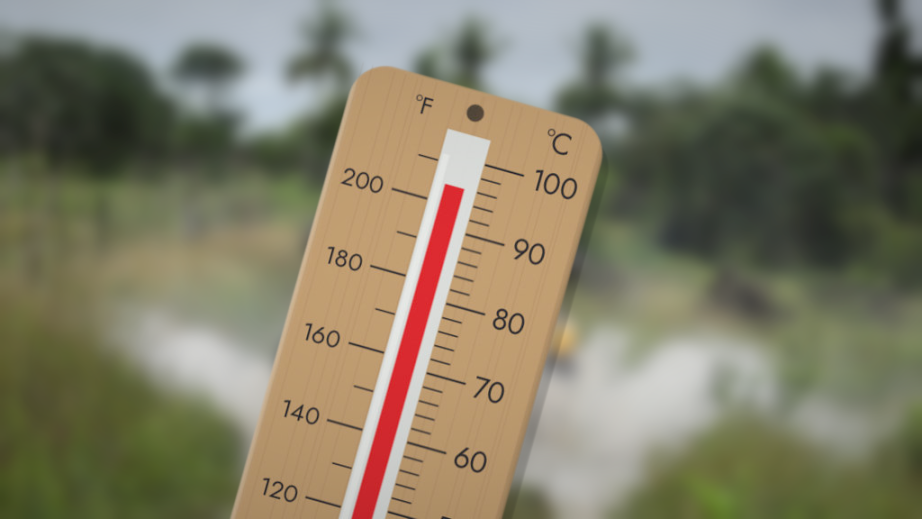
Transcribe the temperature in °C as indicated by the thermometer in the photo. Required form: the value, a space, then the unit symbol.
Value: 96 °C
